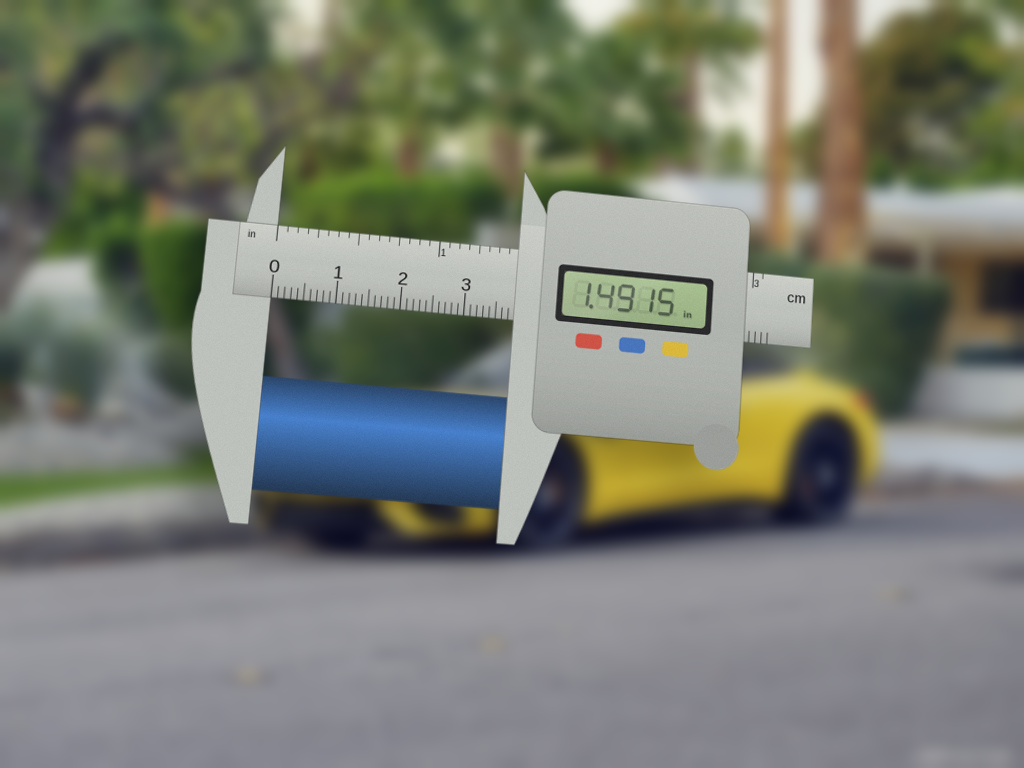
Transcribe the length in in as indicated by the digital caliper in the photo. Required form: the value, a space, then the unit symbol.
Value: 1.4915 in
